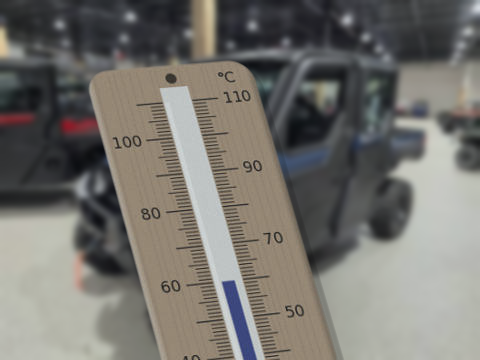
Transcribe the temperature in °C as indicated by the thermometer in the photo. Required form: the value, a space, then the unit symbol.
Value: 60 °C
